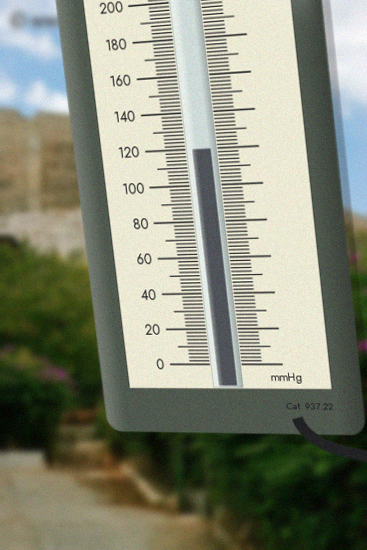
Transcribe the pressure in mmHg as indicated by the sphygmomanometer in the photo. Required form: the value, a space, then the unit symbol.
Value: 120 mmHg
